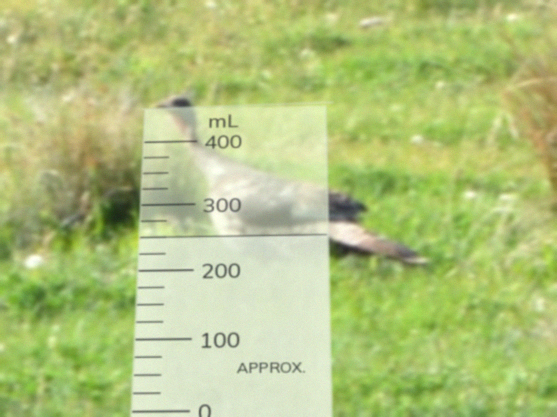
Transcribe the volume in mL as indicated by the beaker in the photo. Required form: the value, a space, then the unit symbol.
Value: 250 mL
